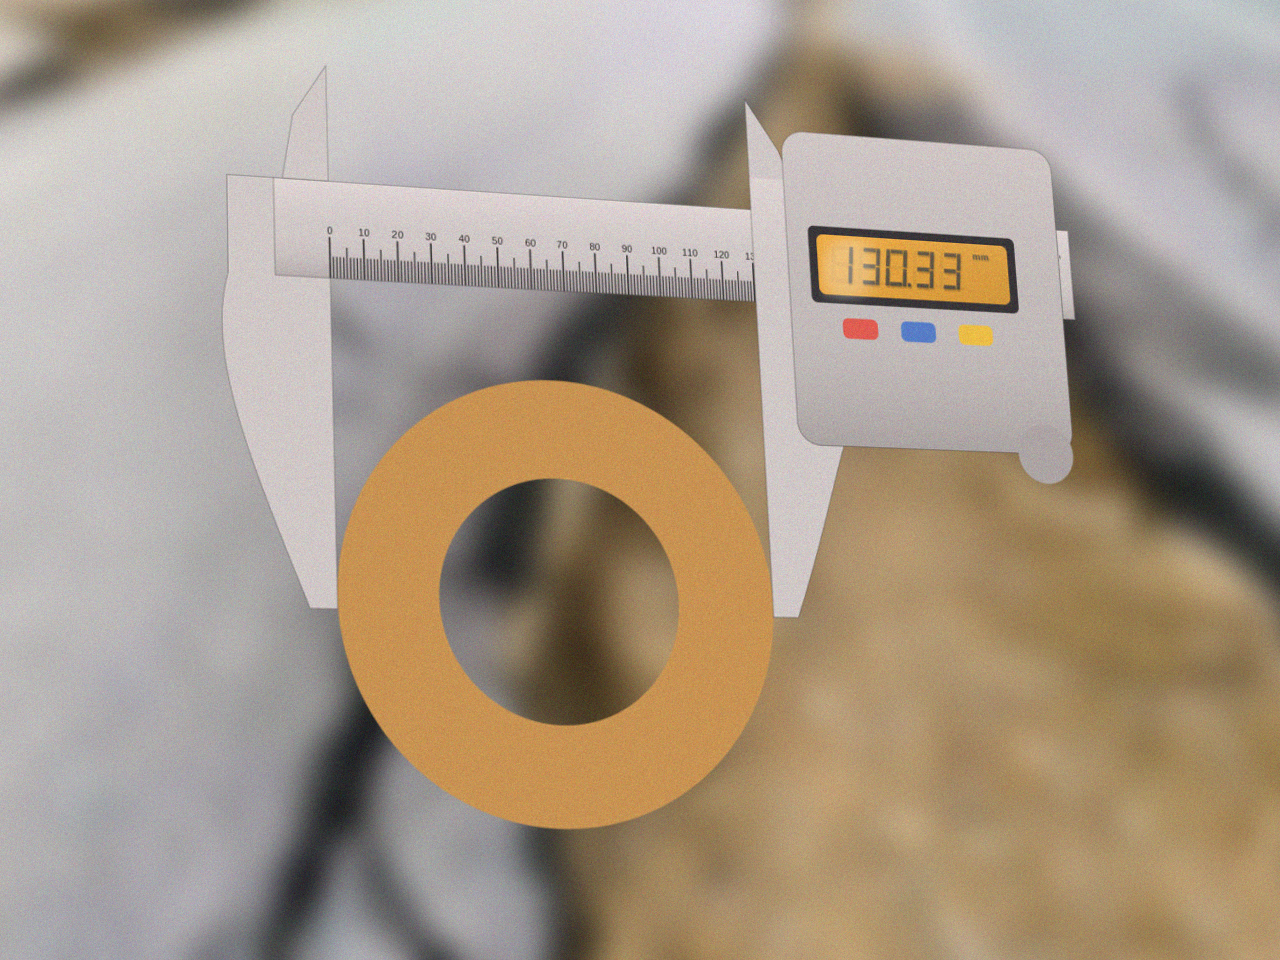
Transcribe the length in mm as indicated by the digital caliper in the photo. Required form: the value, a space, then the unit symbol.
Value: 130.33 mm
